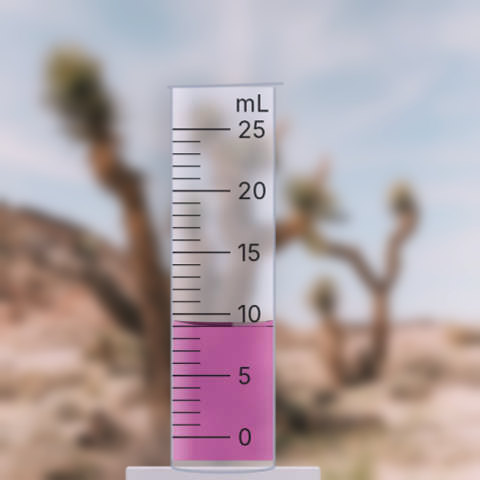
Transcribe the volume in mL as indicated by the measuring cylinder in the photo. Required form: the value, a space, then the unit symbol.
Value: 9 mL
